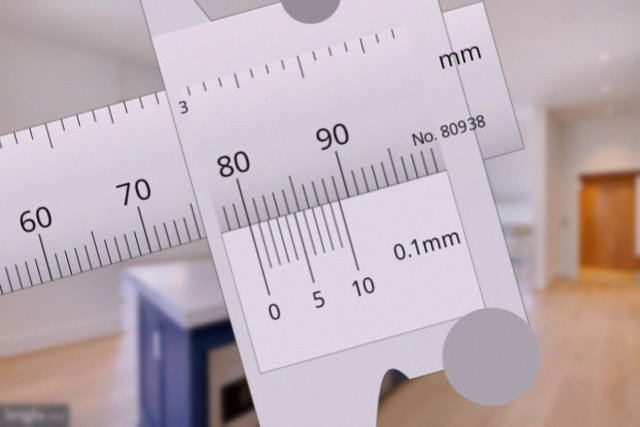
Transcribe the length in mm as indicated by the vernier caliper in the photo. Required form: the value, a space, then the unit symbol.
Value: 80.0 mm
